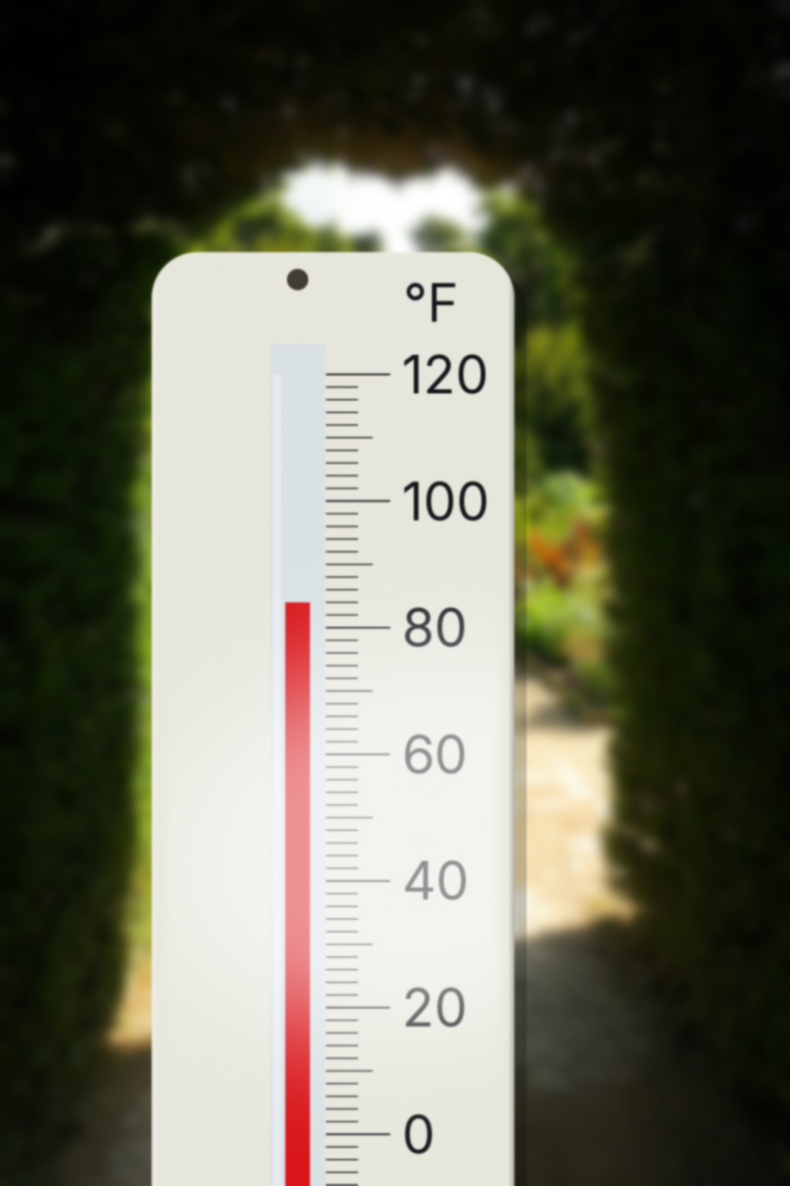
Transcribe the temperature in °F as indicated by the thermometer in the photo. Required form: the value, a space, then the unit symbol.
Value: 84 °F
